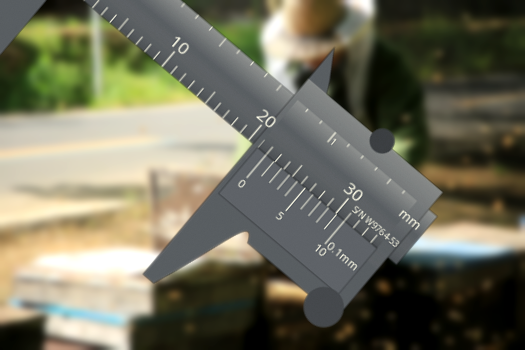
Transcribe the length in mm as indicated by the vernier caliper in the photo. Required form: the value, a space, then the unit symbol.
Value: 22.0 mm
